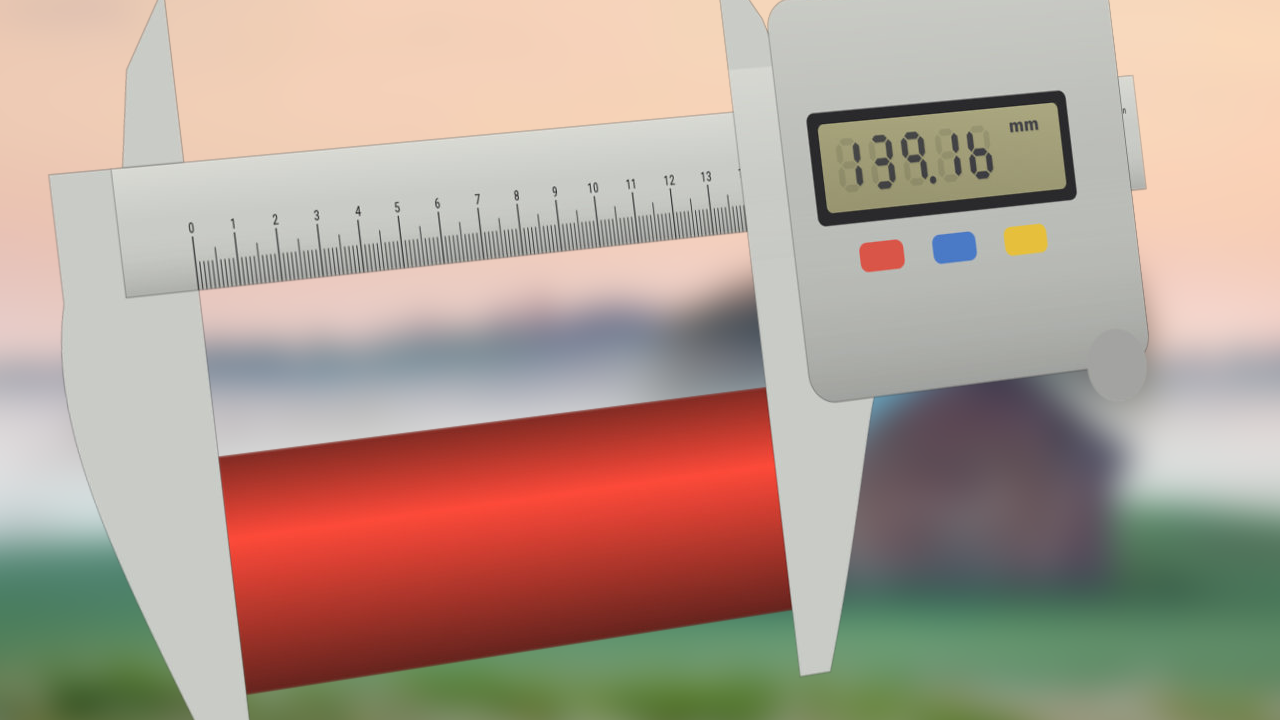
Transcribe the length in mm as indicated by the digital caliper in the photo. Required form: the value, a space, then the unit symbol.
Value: 139.16 mm
